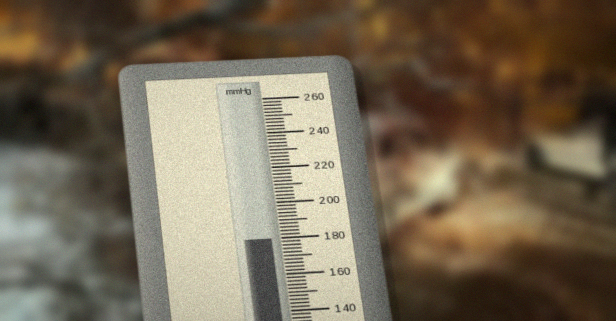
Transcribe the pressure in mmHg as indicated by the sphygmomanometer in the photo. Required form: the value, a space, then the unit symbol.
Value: 180 mmHg
